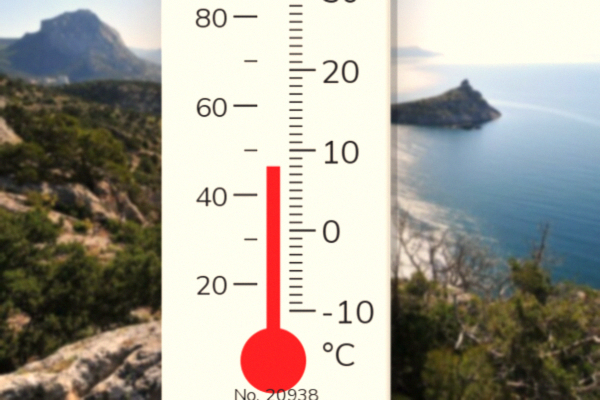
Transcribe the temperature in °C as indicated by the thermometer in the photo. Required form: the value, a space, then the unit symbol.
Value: 8 °C
